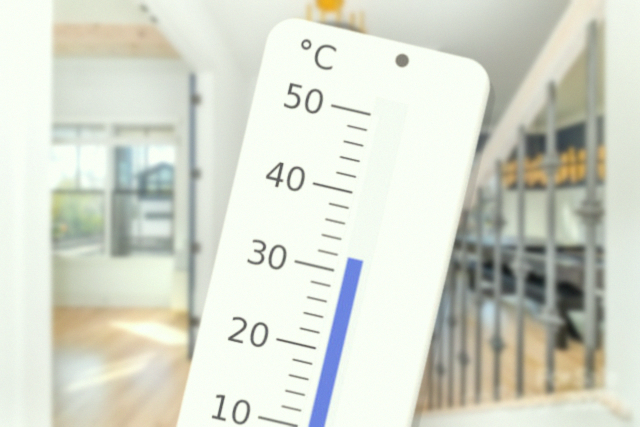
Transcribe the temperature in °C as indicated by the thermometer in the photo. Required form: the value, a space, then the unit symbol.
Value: 32 °C
